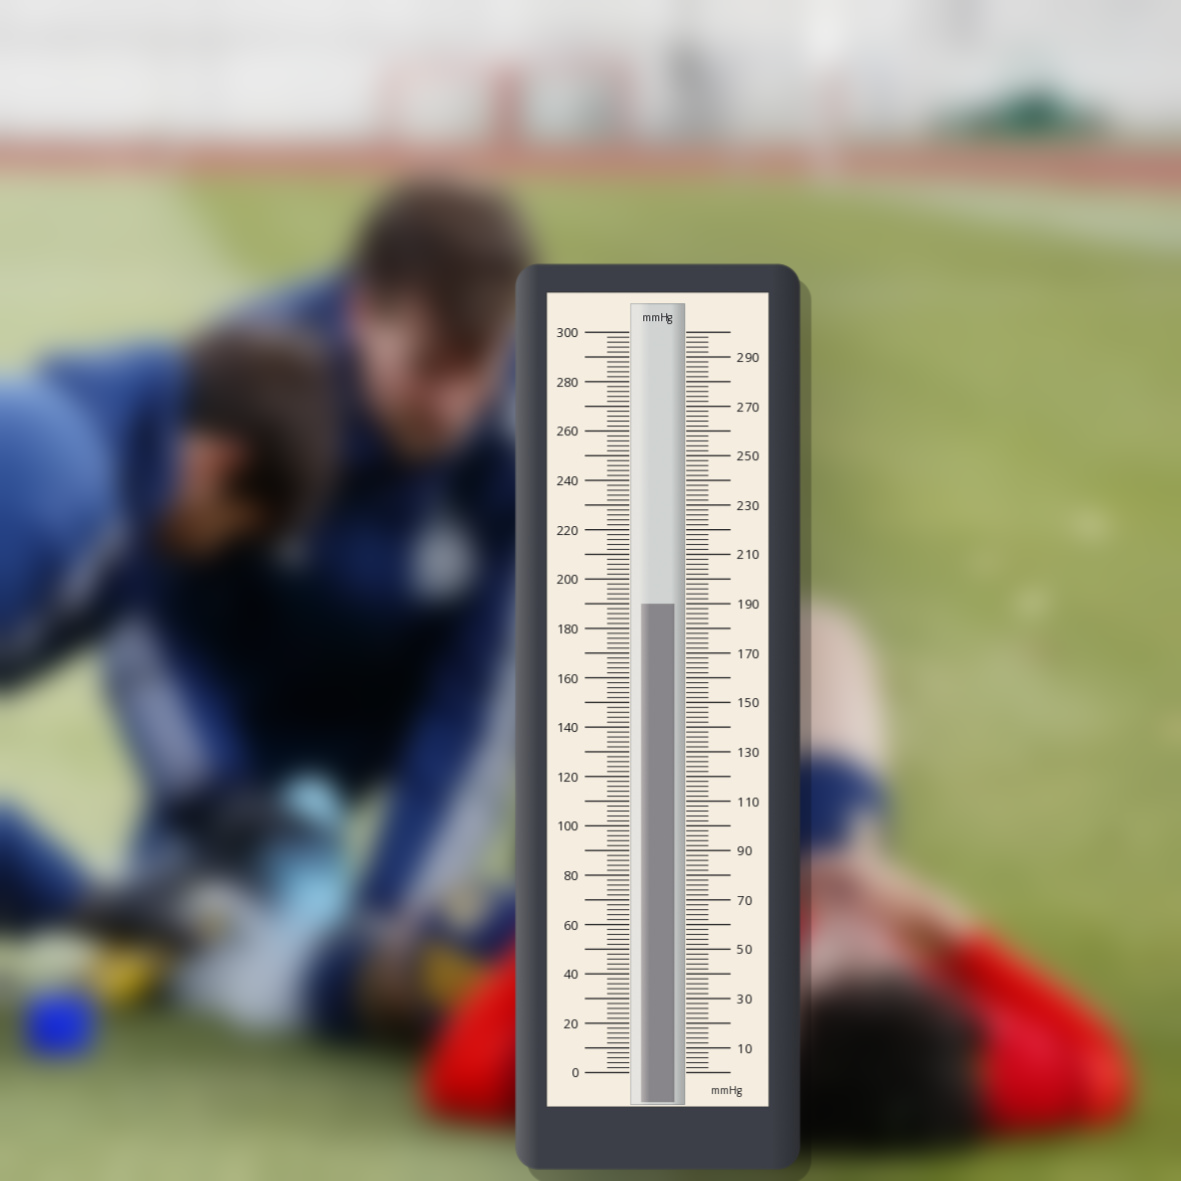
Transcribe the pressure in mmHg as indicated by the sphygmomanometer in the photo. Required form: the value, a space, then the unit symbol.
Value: 190 mmHg
